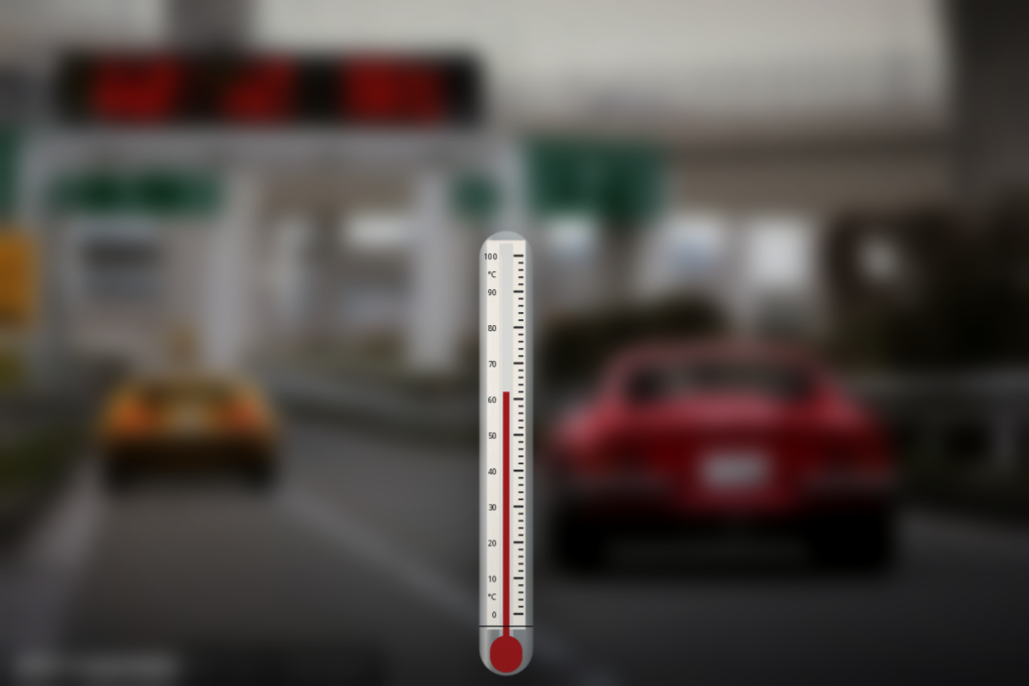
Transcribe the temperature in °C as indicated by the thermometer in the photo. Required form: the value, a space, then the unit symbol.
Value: 62 °C
